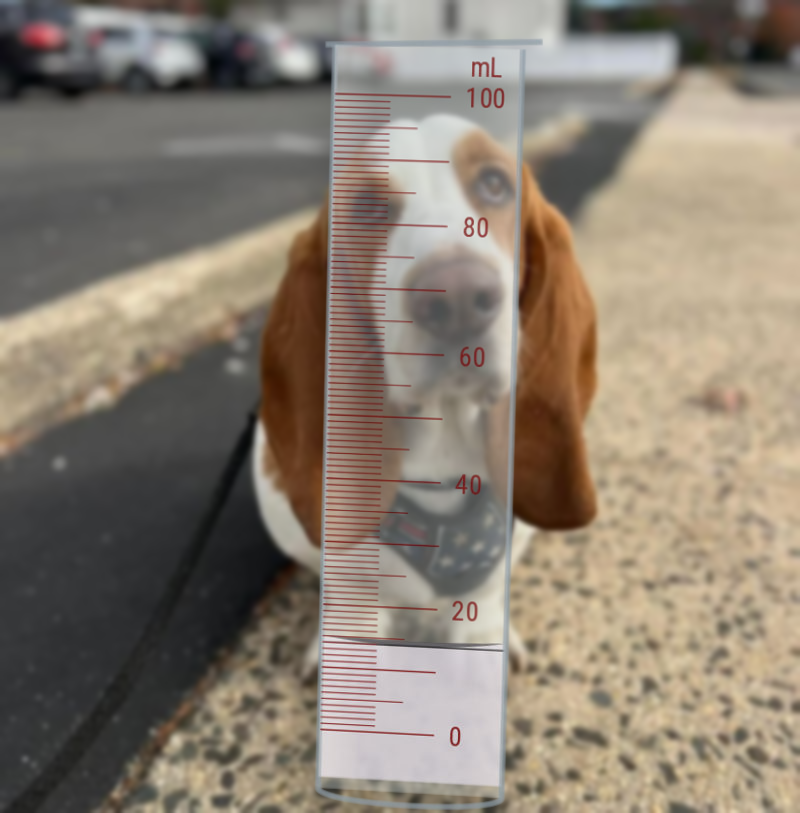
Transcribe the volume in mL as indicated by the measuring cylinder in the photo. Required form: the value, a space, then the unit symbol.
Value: 14 mL
